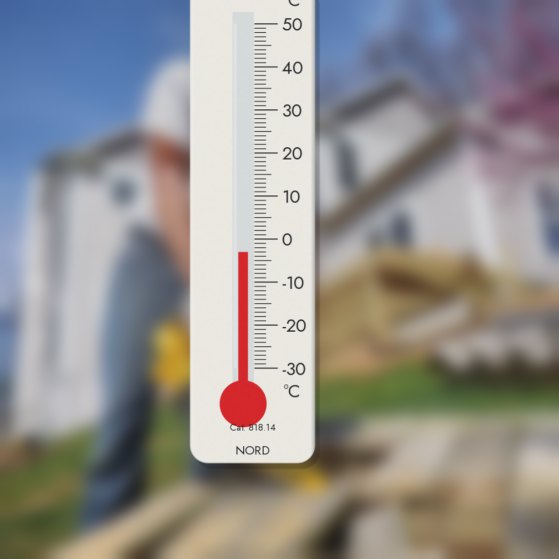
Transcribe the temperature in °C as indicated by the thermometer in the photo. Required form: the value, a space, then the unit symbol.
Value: -3 °C
